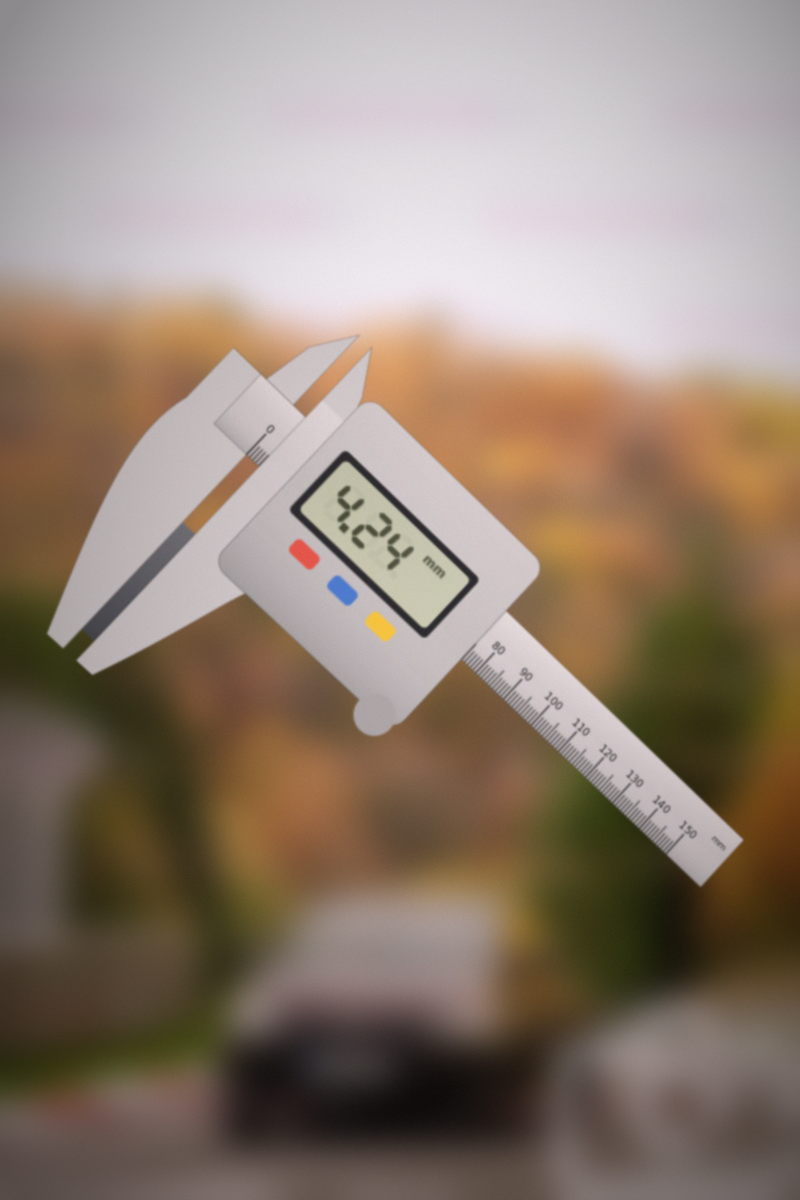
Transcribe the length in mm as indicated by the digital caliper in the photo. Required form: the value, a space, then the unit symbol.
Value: 4.24 mm
